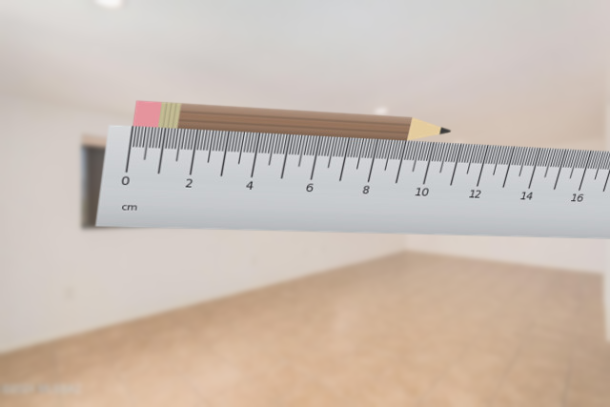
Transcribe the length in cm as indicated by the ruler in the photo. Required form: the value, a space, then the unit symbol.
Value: 10.5 cm
